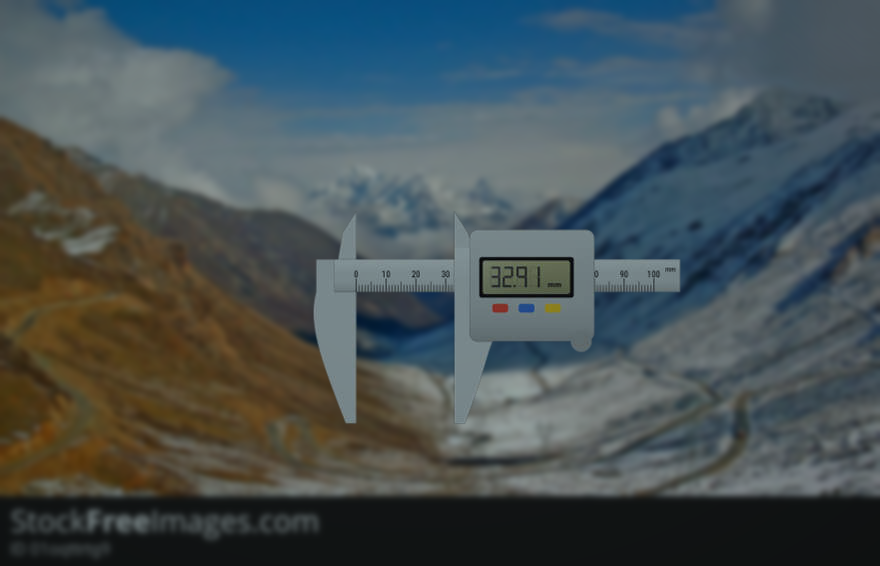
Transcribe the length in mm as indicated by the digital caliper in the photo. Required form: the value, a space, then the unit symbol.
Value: 32.91 mm
